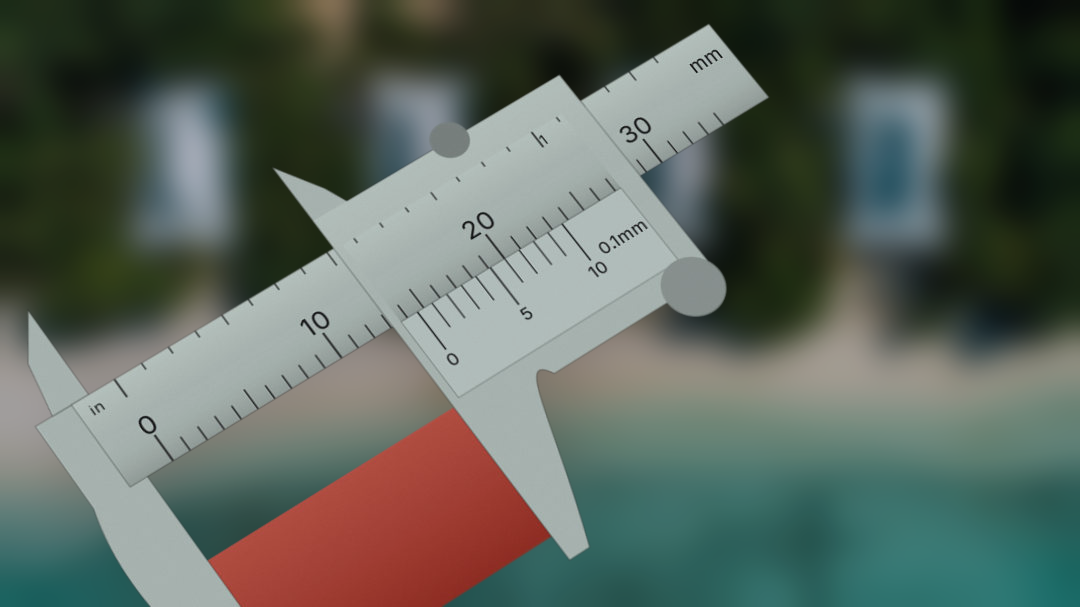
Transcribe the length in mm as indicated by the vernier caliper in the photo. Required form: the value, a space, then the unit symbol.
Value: 14.6 mm
